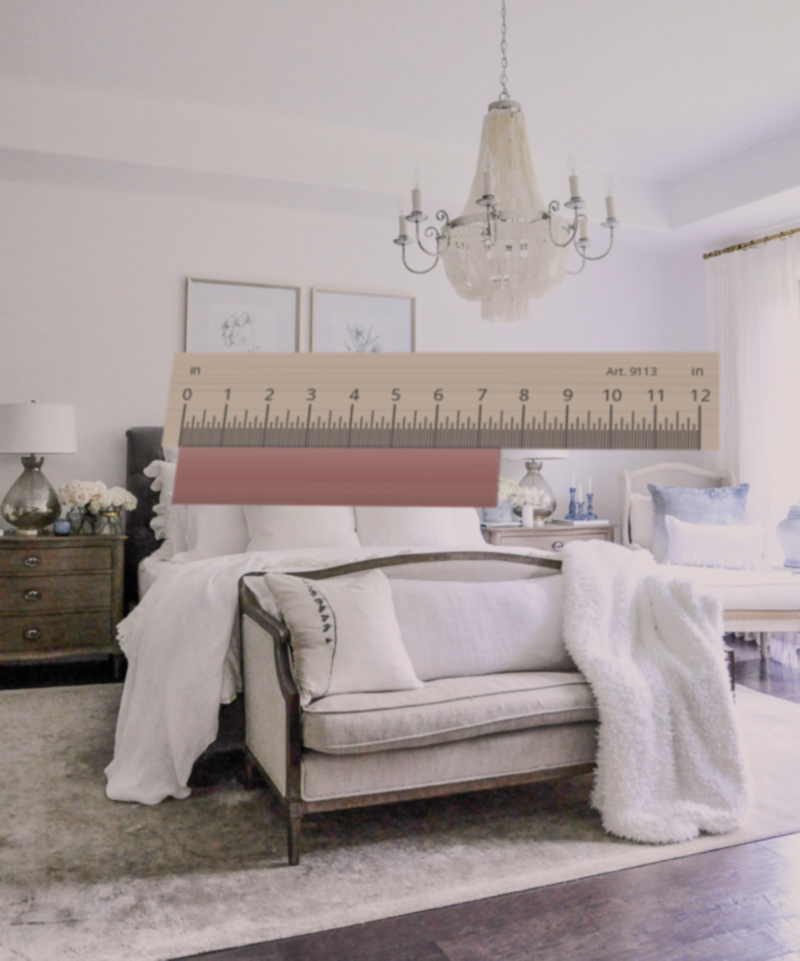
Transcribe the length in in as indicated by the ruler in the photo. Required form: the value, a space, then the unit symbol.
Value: 7.5 in
